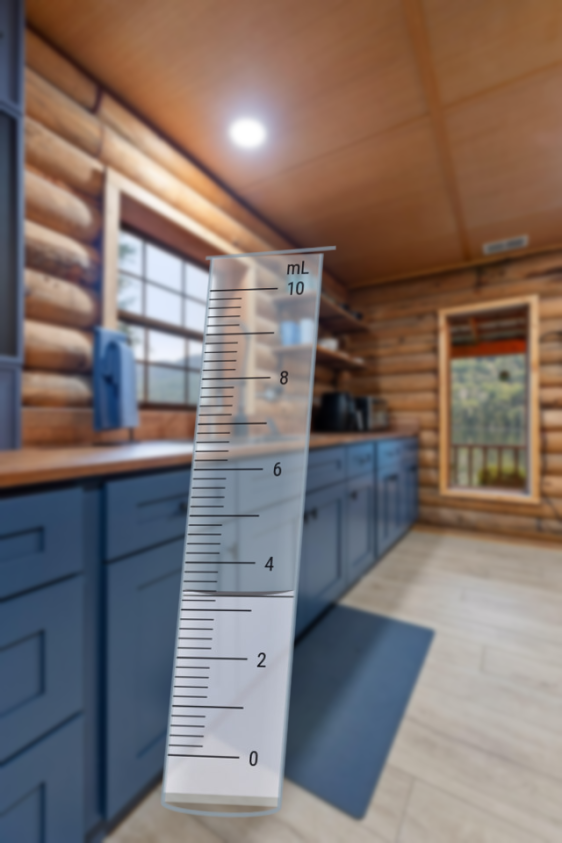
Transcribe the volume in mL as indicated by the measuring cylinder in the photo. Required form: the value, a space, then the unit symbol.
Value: 3.3 mL
